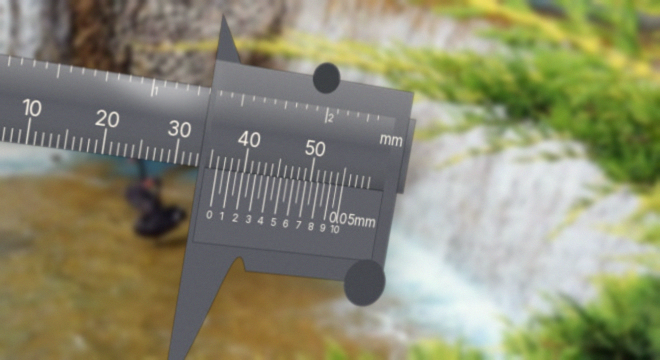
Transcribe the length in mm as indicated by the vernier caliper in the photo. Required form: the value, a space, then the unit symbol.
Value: 36.0 mm
